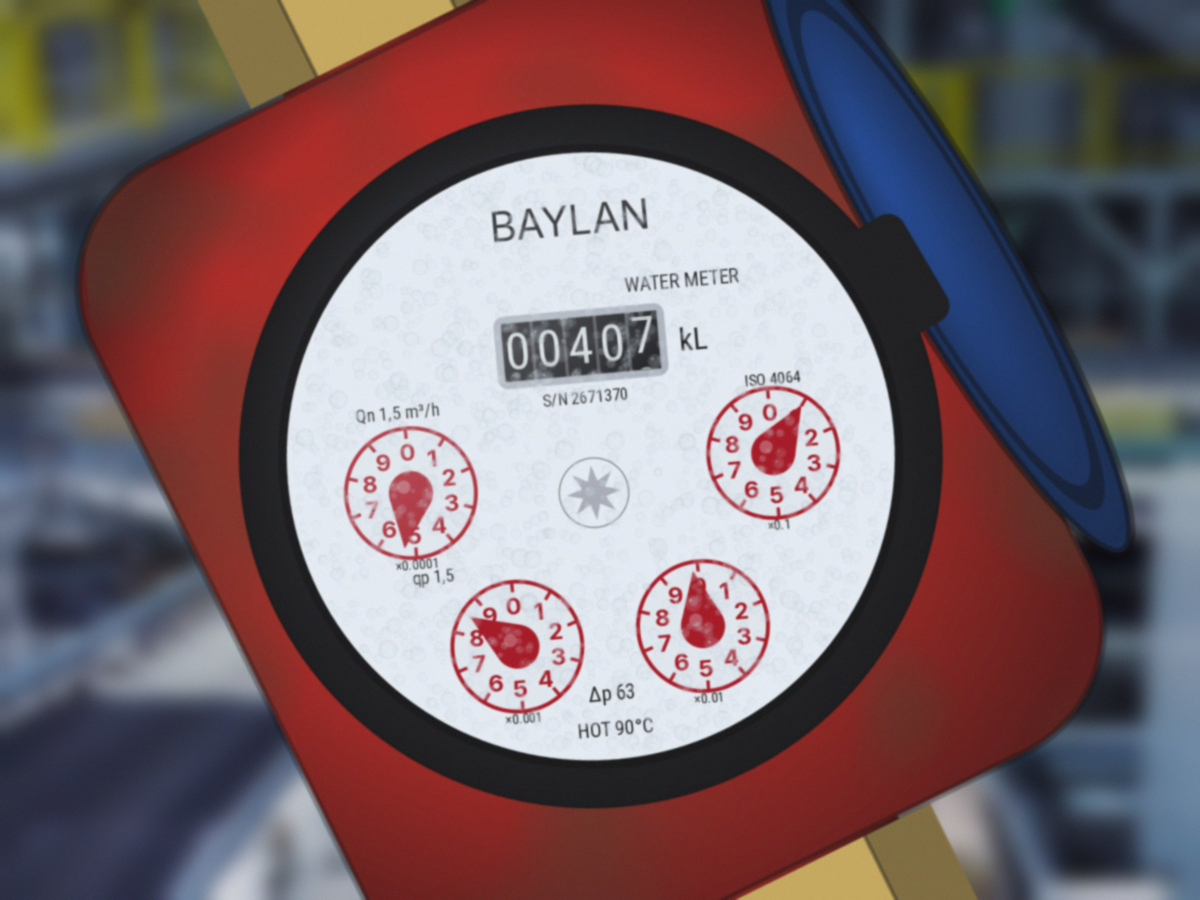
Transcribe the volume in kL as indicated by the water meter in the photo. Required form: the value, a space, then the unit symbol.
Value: 407.0985 kL
